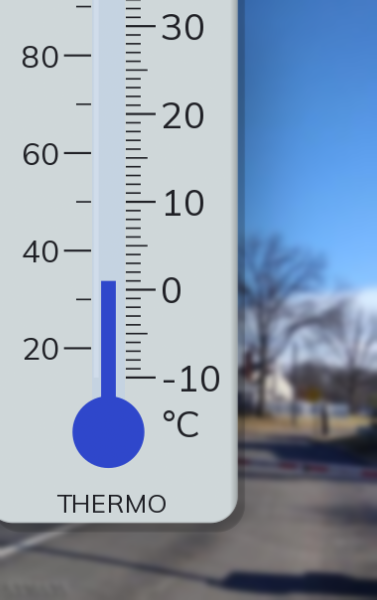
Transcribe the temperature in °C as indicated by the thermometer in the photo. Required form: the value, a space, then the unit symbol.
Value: 1 °C
